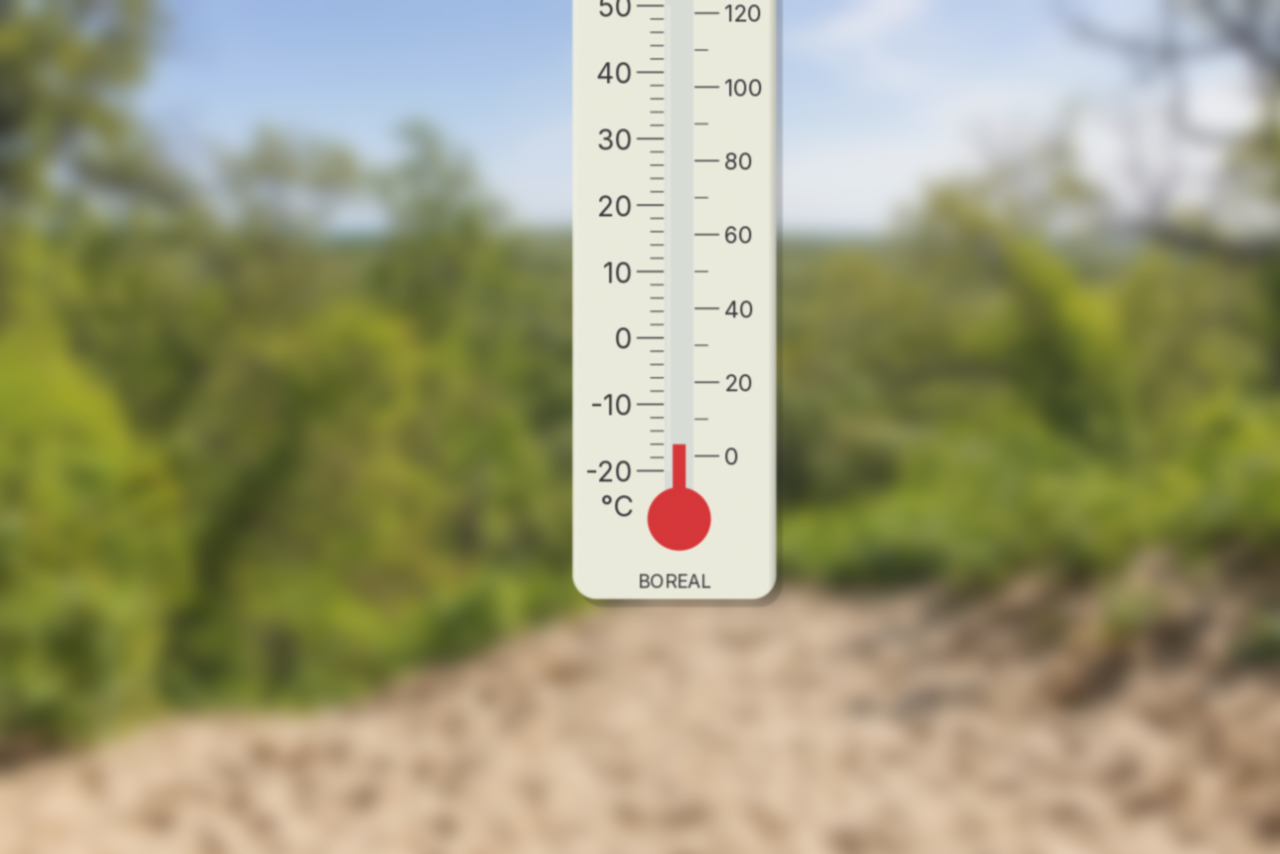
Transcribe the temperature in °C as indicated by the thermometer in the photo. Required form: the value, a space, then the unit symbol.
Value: -16 °C
